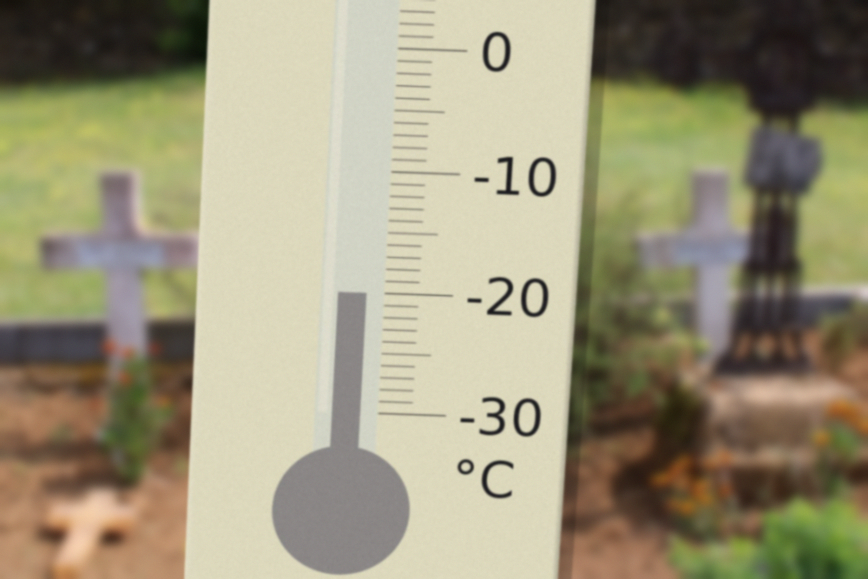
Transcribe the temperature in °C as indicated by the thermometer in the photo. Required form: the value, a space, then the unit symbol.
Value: -20 °C
